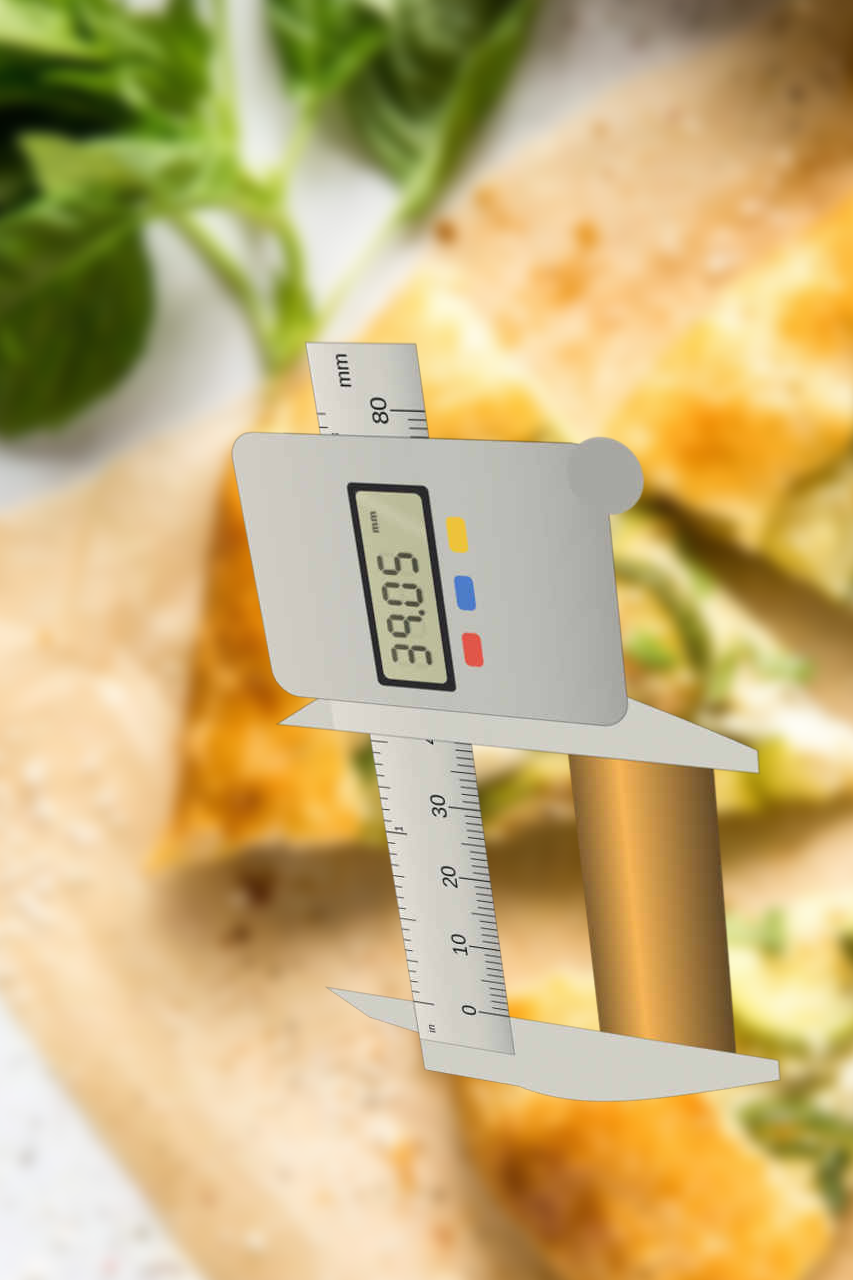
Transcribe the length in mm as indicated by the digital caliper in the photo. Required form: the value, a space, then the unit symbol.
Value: 39.05 mm
